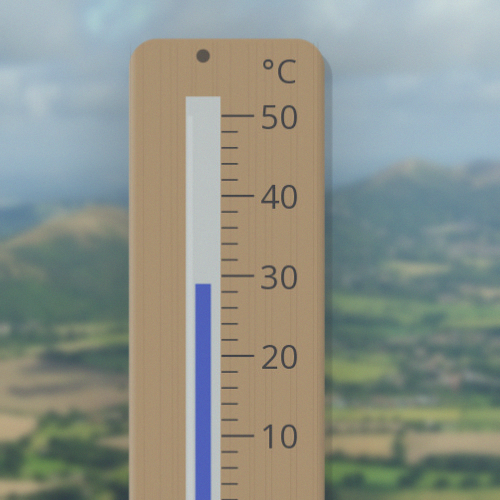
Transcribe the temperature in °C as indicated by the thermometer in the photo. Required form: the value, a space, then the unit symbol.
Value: 29 °C
